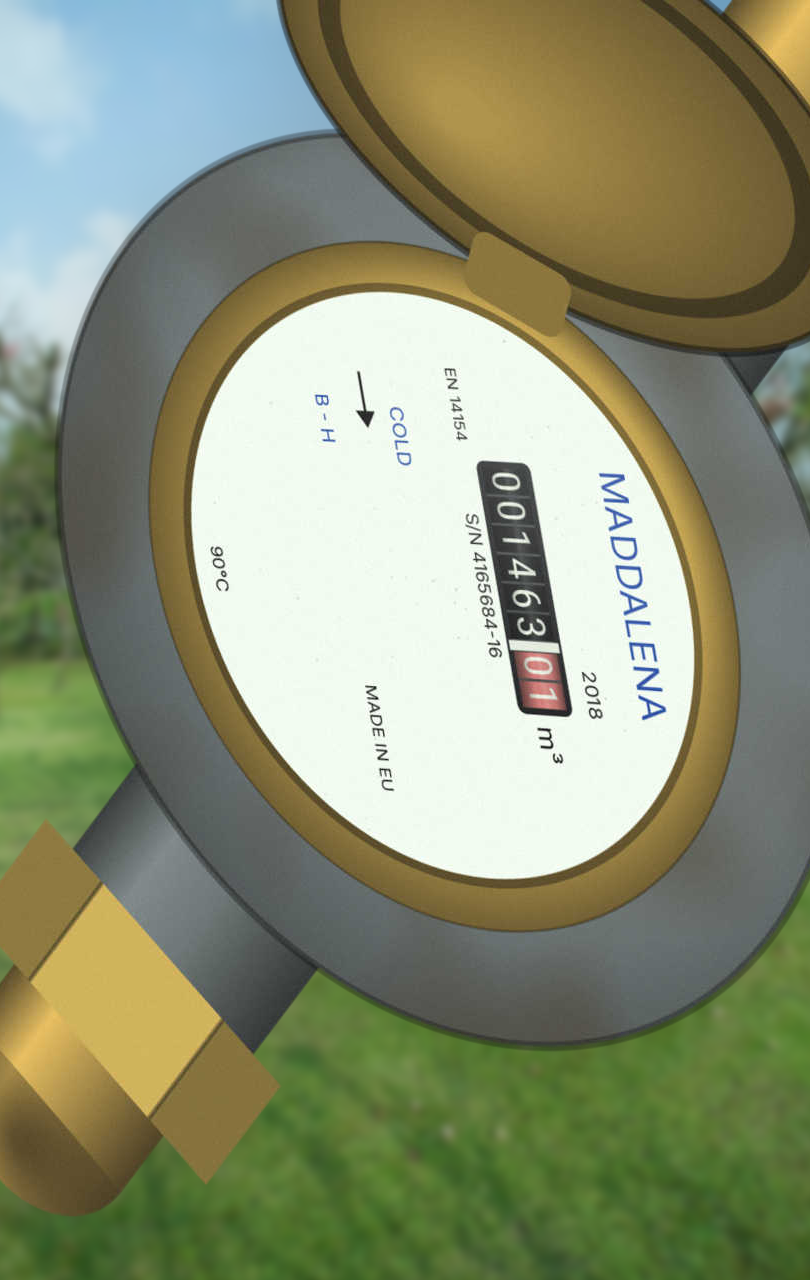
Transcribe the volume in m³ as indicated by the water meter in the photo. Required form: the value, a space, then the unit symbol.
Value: 1463.01 m³
